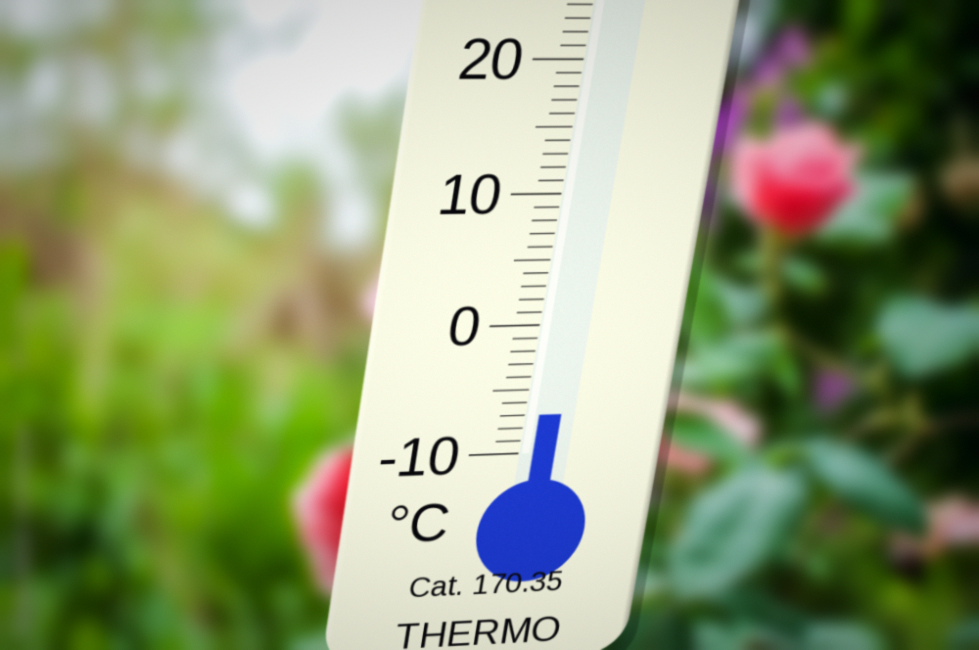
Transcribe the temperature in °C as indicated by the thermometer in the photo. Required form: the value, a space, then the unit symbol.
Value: -7 °C
